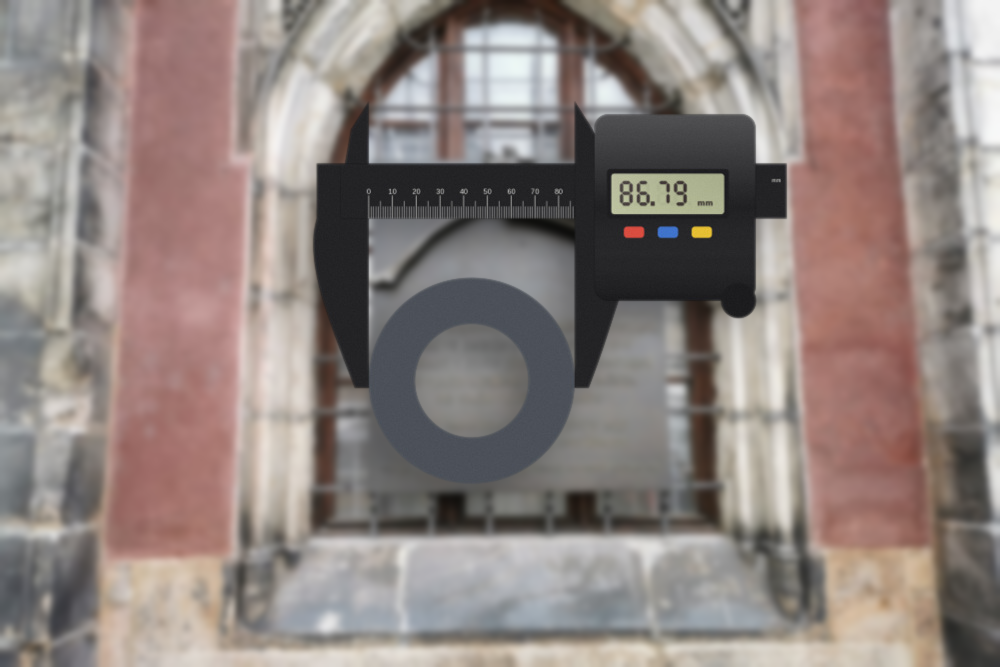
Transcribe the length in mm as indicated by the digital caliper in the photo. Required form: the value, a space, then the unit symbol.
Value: 86.79 mm
